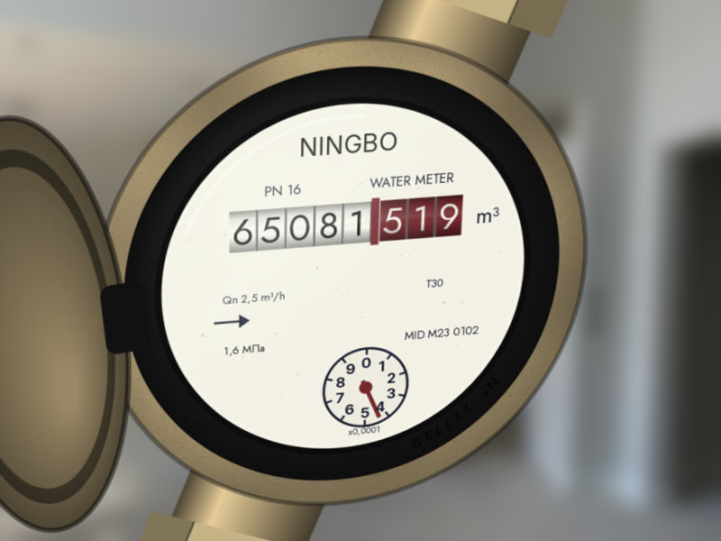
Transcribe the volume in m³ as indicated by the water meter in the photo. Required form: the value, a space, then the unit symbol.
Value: 65081.5194 m³
